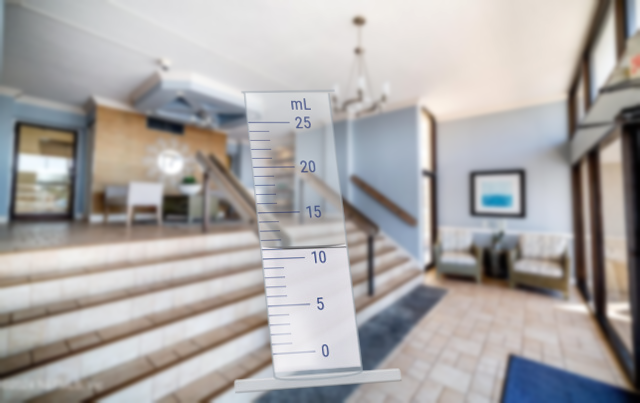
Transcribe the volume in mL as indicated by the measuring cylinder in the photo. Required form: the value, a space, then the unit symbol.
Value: 11 mL
